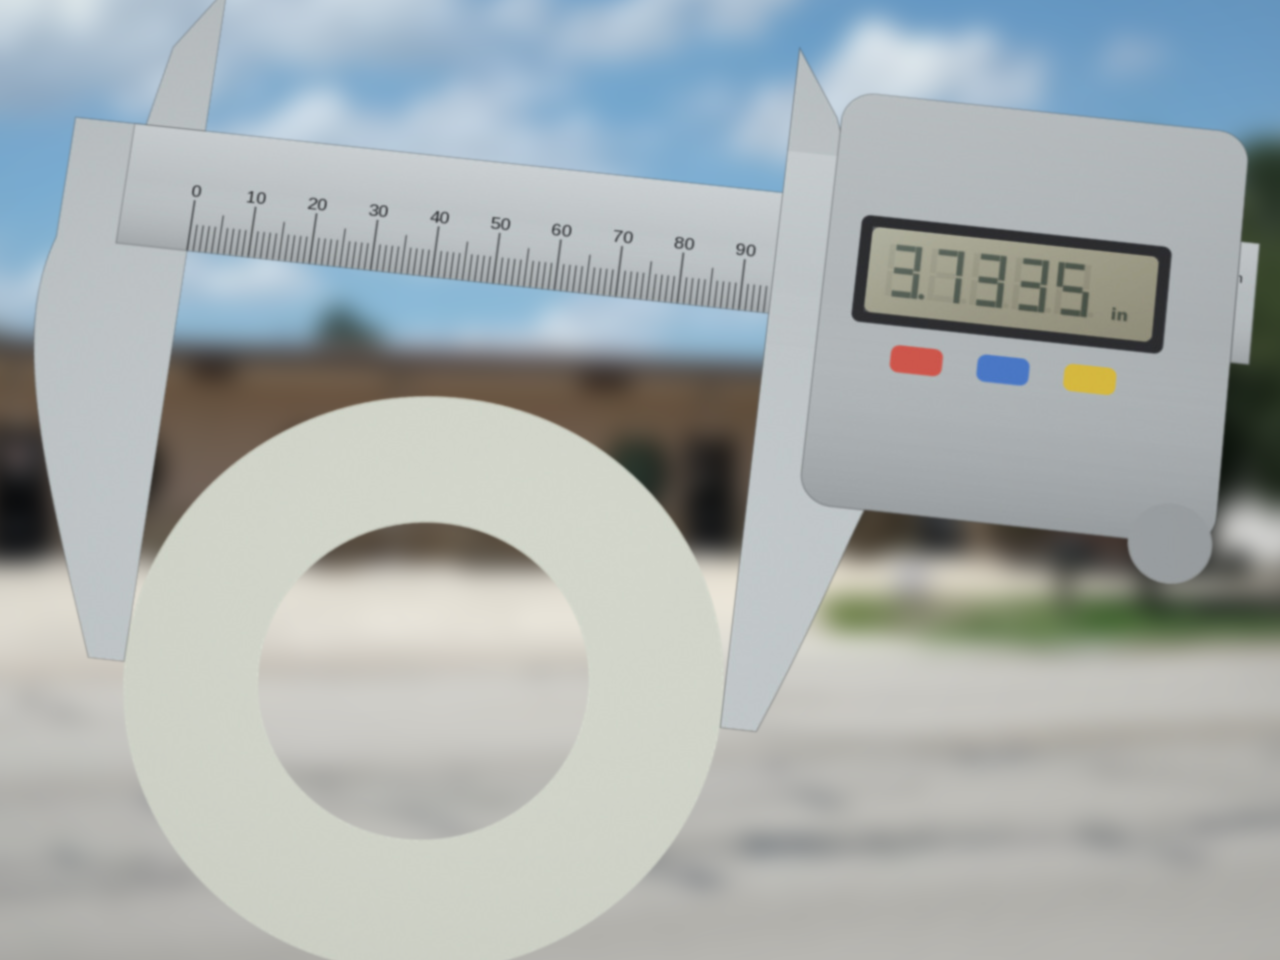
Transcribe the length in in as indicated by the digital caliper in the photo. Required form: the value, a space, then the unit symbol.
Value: 3.7335 in
